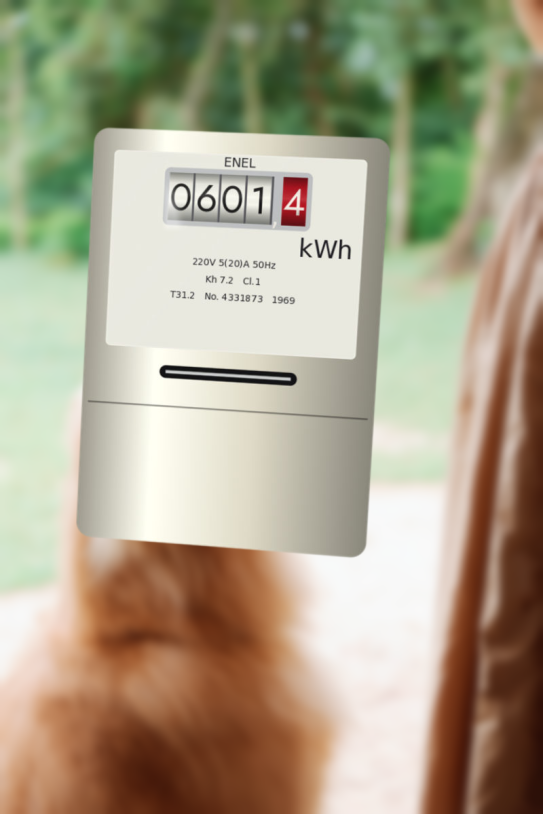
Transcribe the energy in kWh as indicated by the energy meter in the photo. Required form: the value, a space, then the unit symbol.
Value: 601.4 kWh
